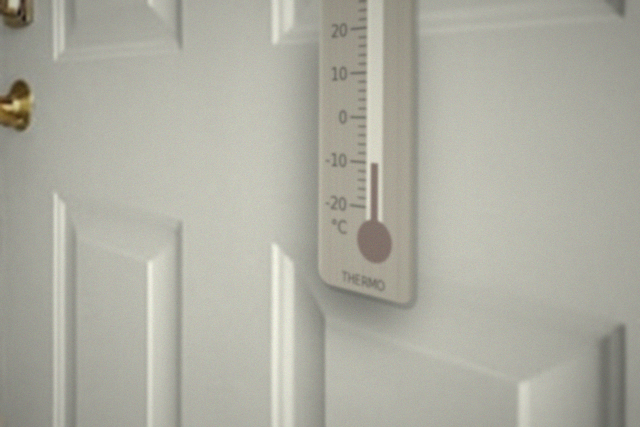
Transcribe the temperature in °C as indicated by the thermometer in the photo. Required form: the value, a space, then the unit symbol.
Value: -10 °C
